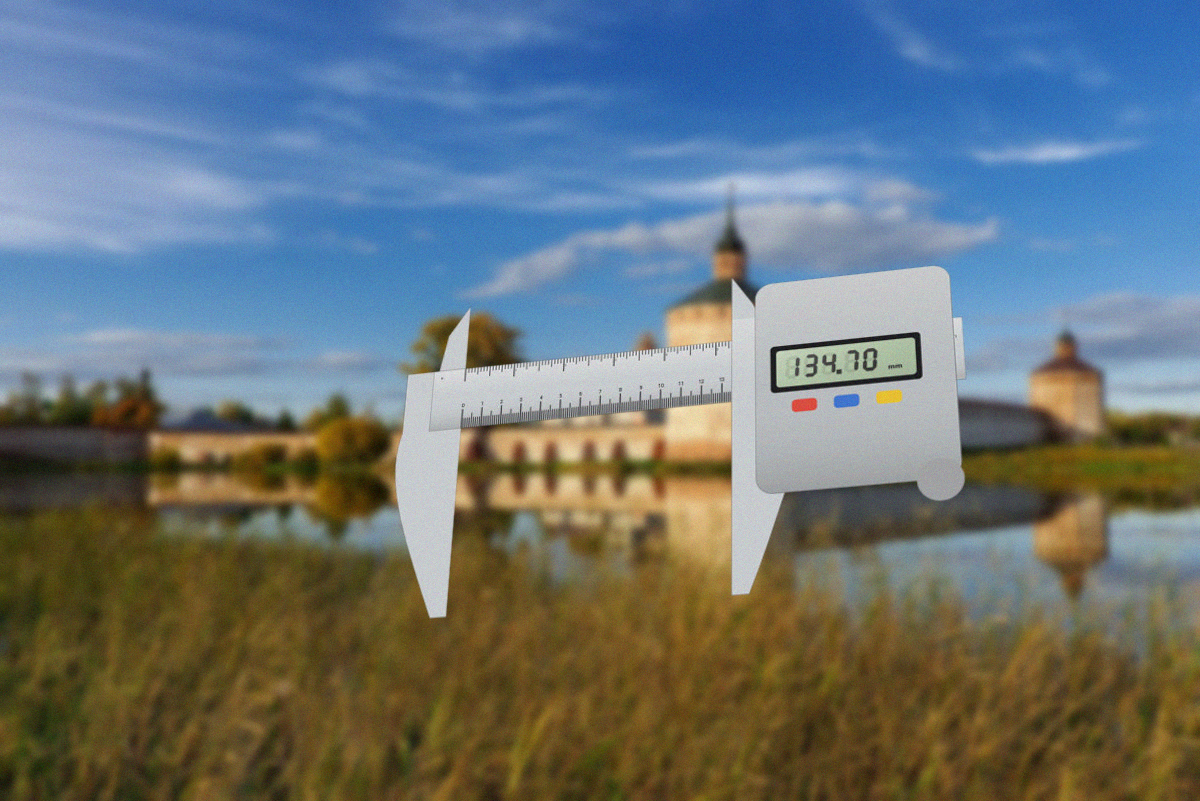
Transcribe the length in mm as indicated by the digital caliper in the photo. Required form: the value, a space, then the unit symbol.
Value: 134.70 mm
